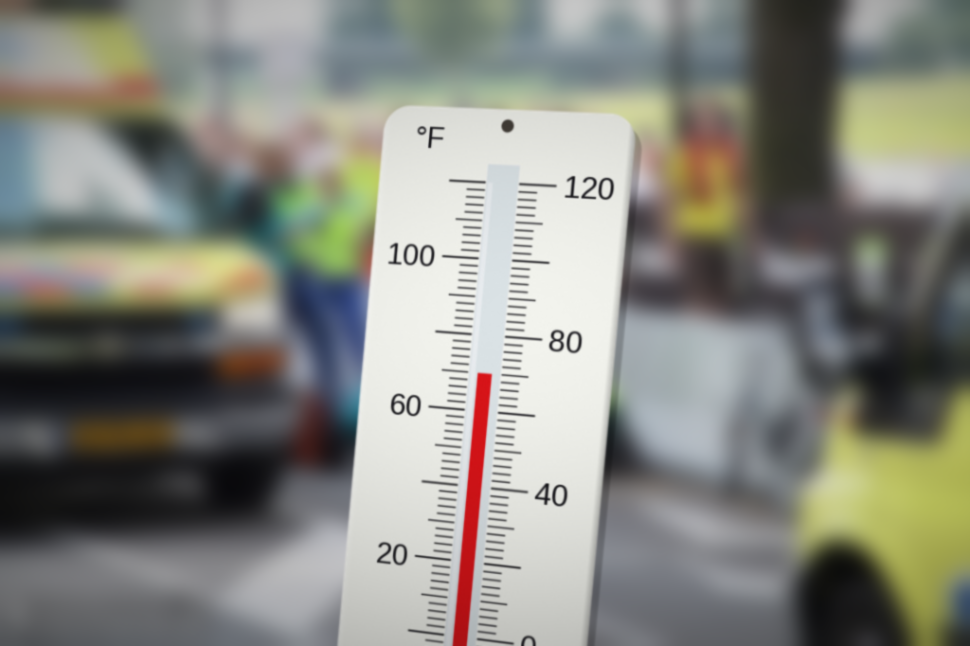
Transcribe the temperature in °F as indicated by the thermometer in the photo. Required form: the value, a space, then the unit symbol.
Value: 70 °F
